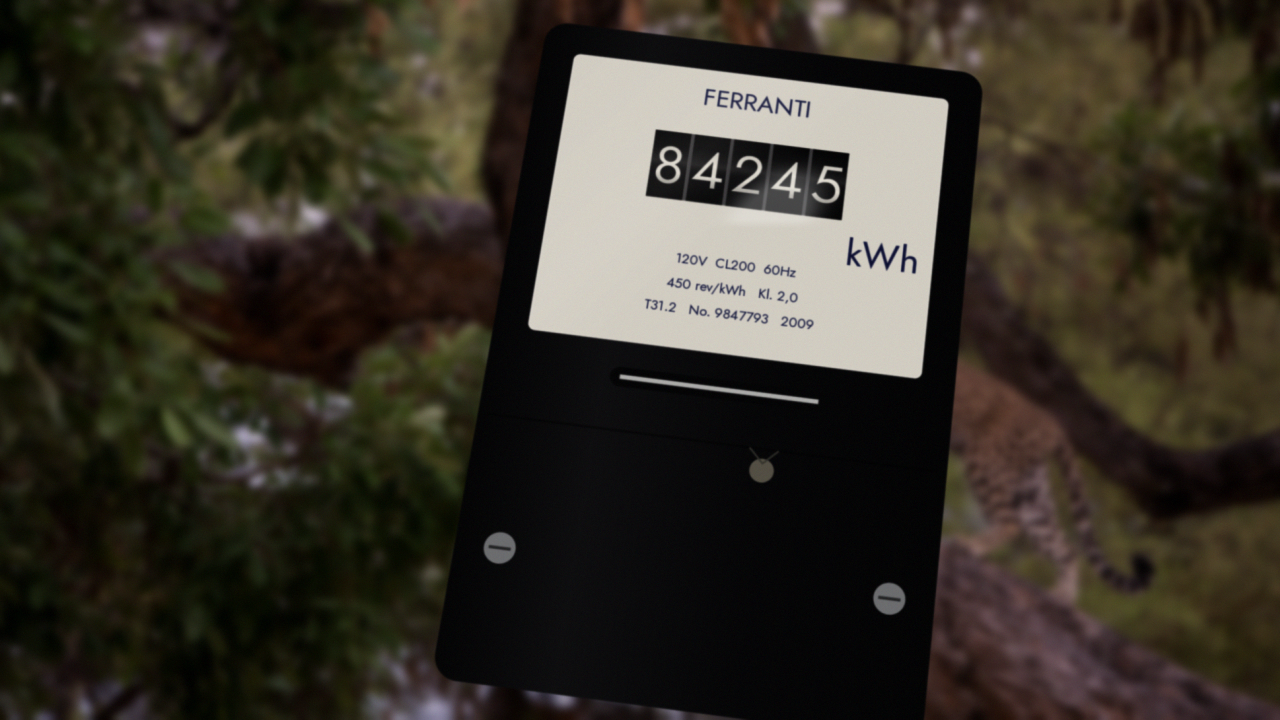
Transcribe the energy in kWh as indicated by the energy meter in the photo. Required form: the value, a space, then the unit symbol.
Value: 84245 kWh
